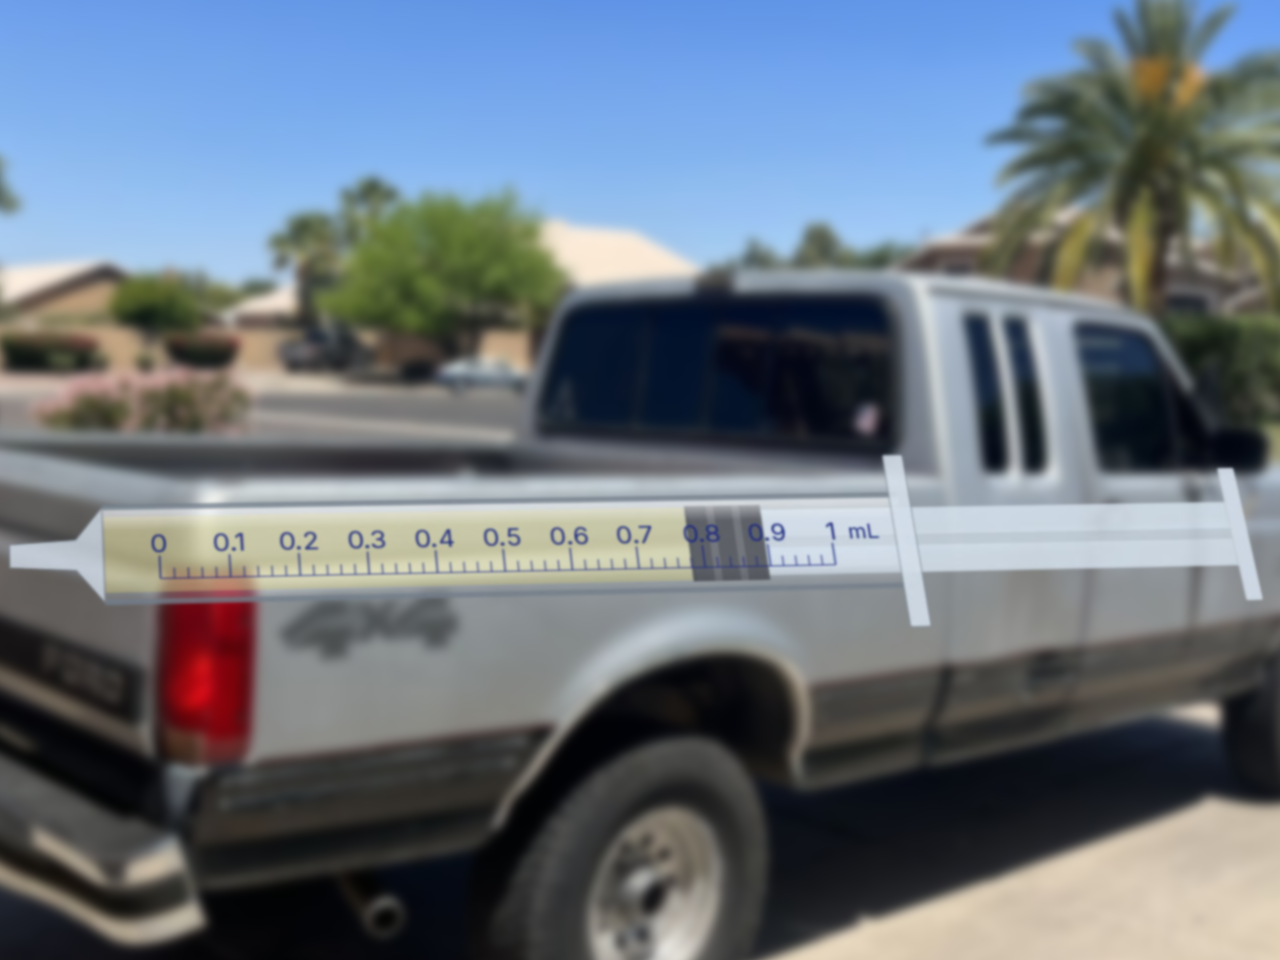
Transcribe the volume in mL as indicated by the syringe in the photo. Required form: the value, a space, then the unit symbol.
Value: 0.78 mL
